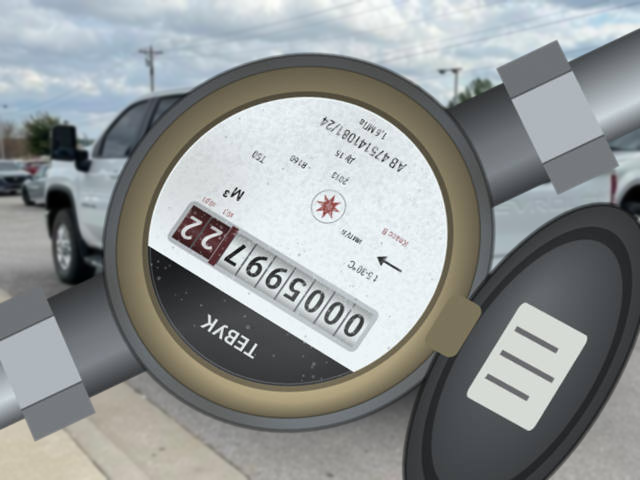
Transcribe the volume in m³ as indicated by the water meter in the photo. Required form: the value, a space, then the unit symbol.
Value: 5997.22 m³
